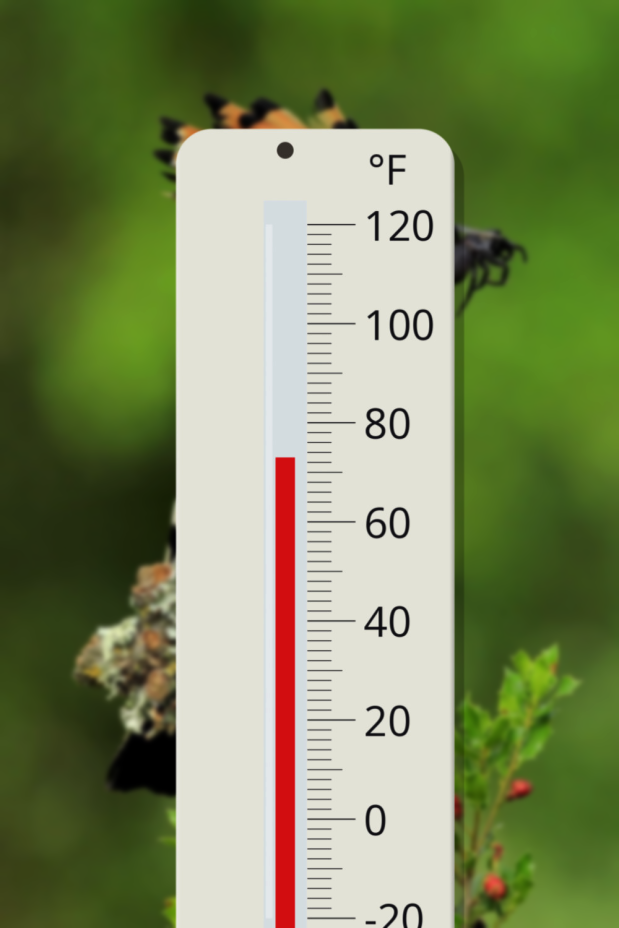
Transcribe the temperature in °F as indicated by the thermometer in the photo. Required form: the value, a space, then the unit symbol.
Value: 73 °F
